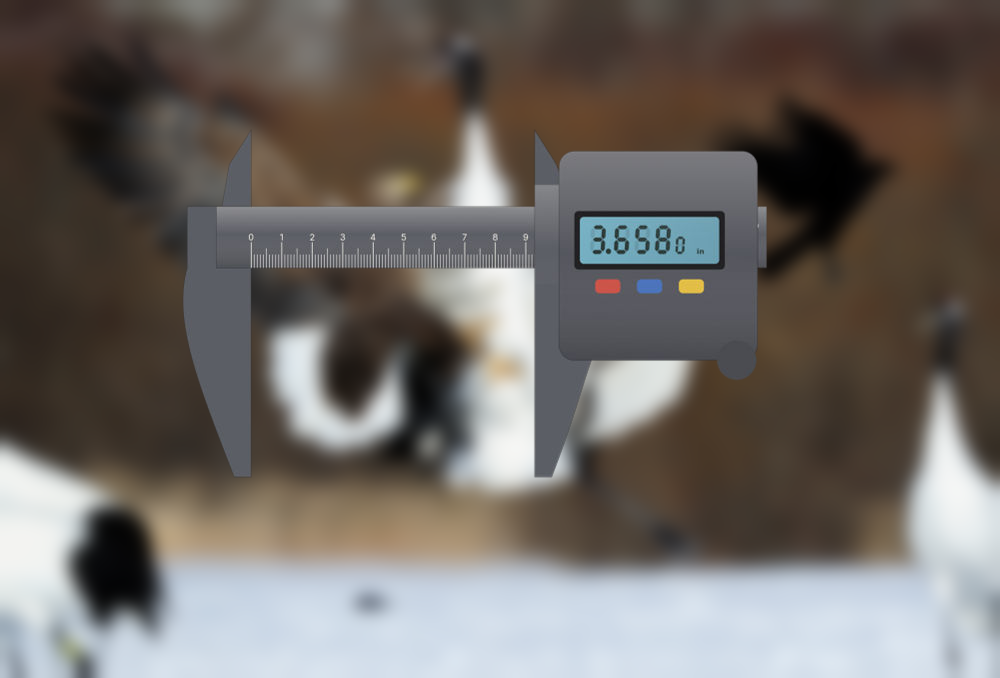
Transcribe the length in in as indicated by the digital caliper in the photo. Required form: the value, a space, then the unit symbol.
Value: 3.6580 in
